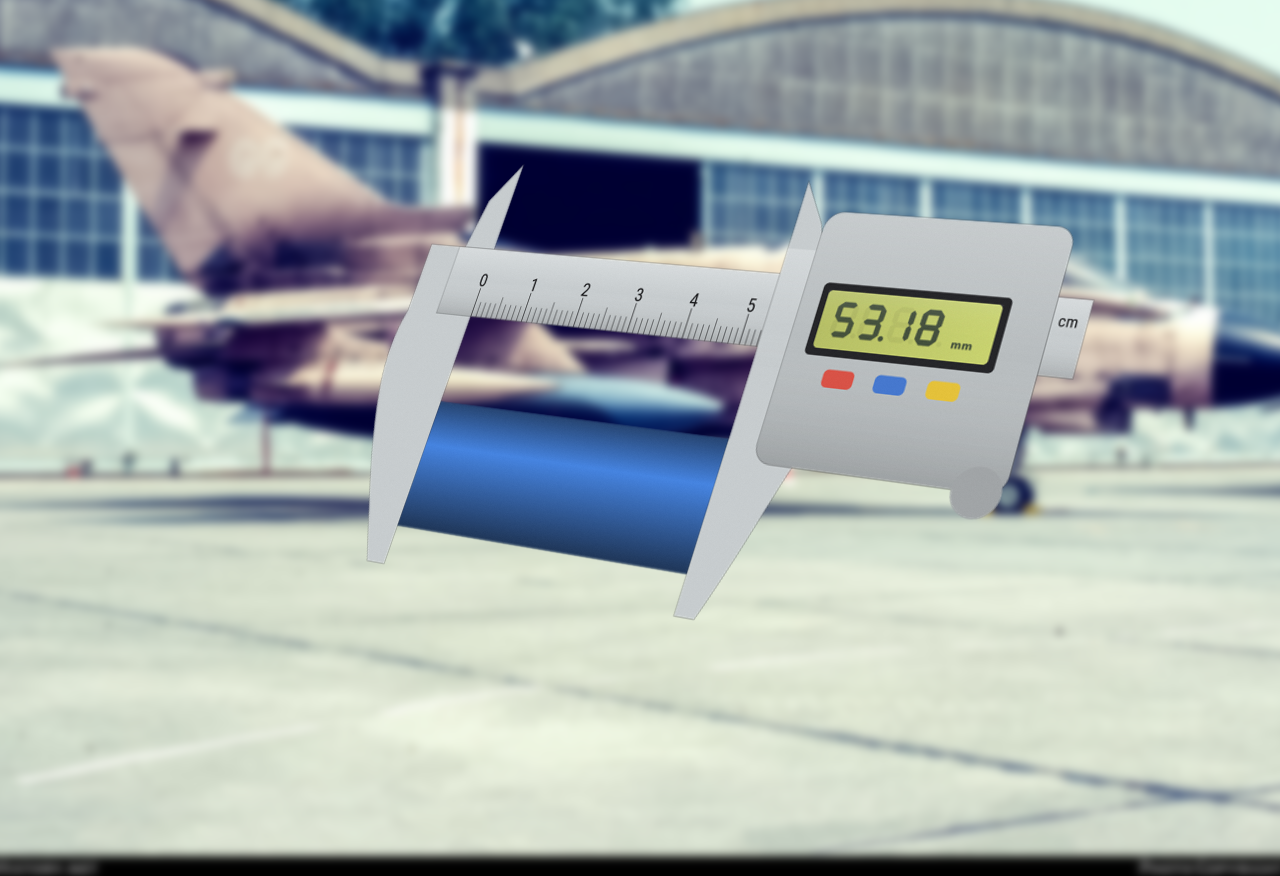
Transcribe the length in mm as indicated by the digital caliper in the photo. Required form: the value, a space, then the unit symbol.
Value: 53.18 mm
